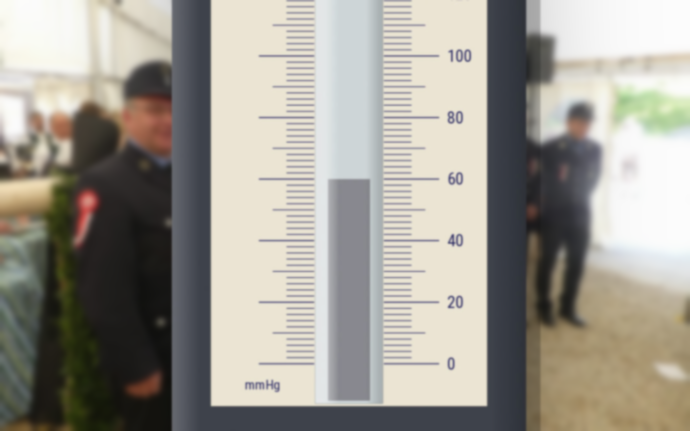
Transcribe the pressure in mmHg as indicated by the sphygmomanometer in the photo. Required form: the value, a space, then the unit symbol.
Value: 60 mmHg
